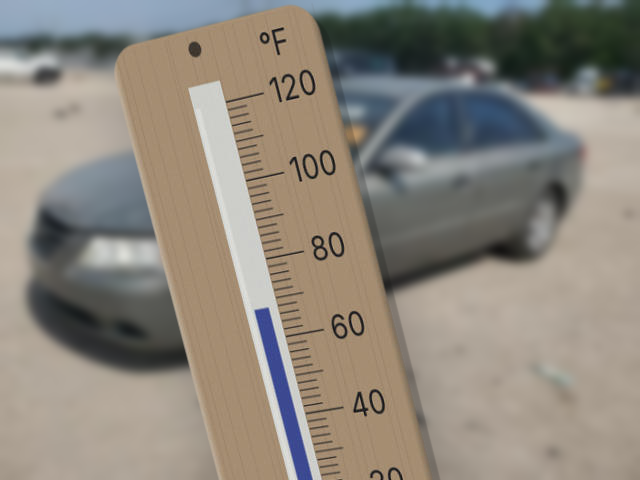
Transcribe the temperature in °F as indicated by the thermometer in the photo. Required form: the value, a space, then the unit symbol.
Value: 68 °F
